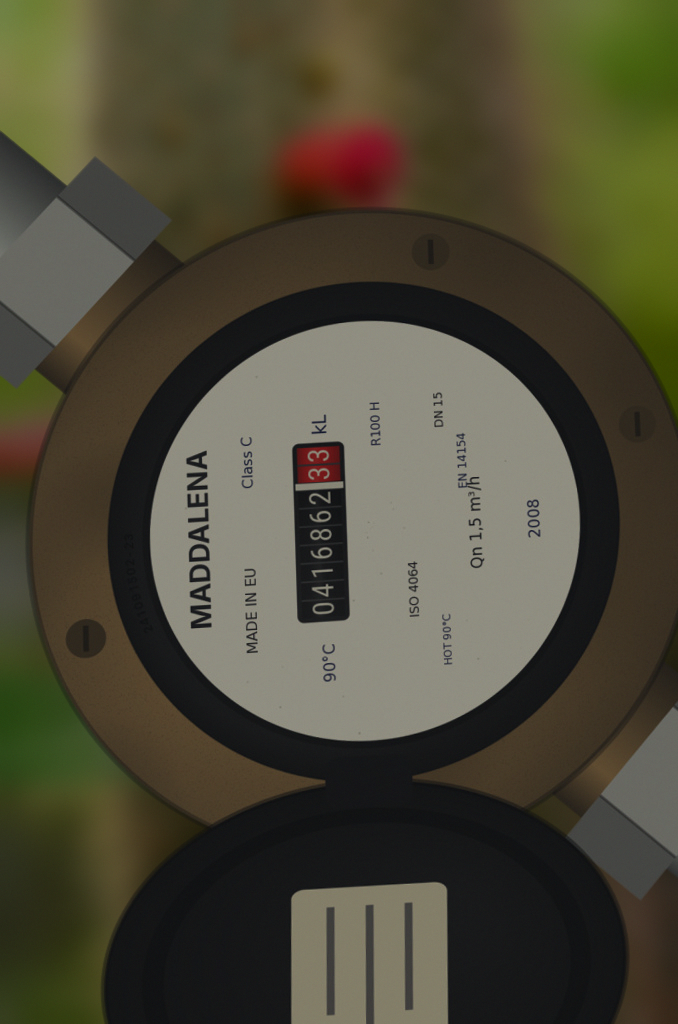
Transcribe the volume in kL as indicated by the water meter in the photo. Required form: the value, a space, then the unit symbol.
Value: 416862.33 kL
